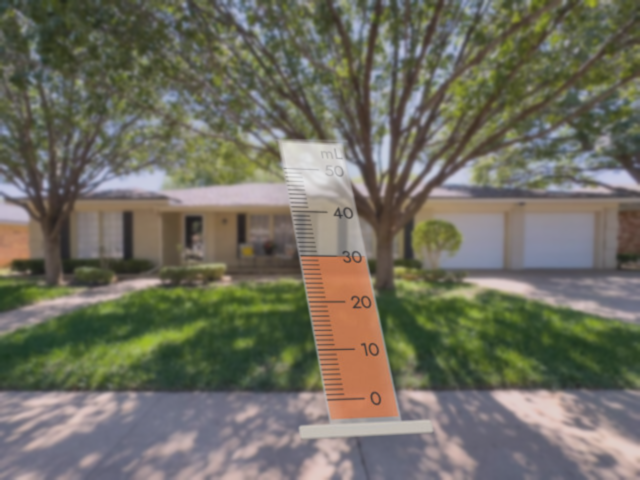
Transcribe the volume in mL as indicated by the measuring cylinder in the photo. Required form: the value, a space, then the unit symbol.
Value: 30 mL
